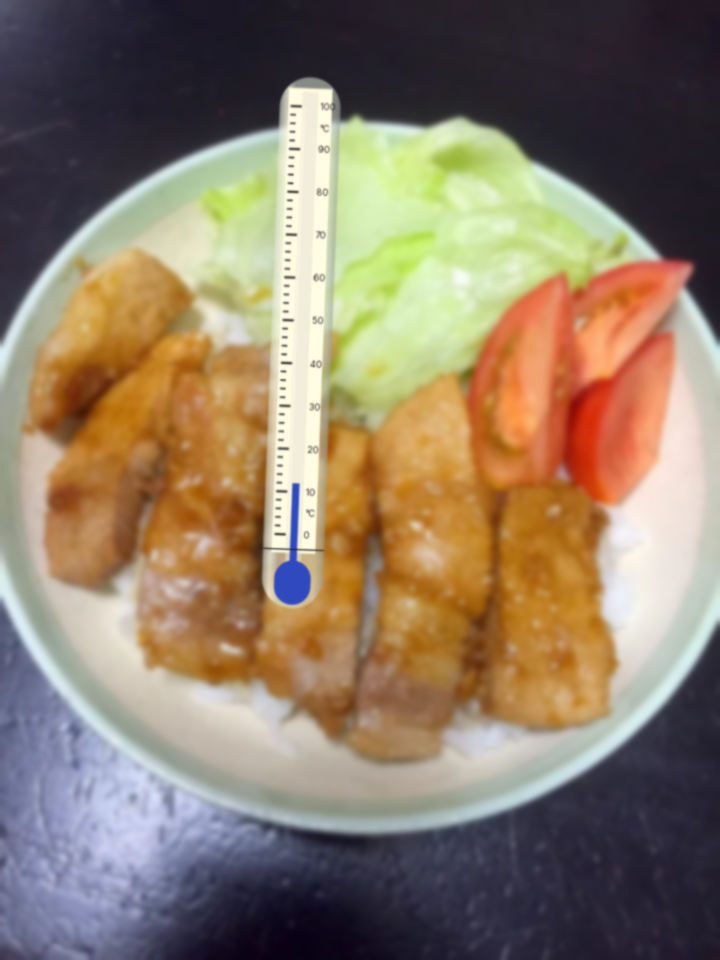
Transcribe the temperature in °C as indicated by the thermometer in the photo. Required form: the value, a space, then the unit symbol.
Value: 12 °C
